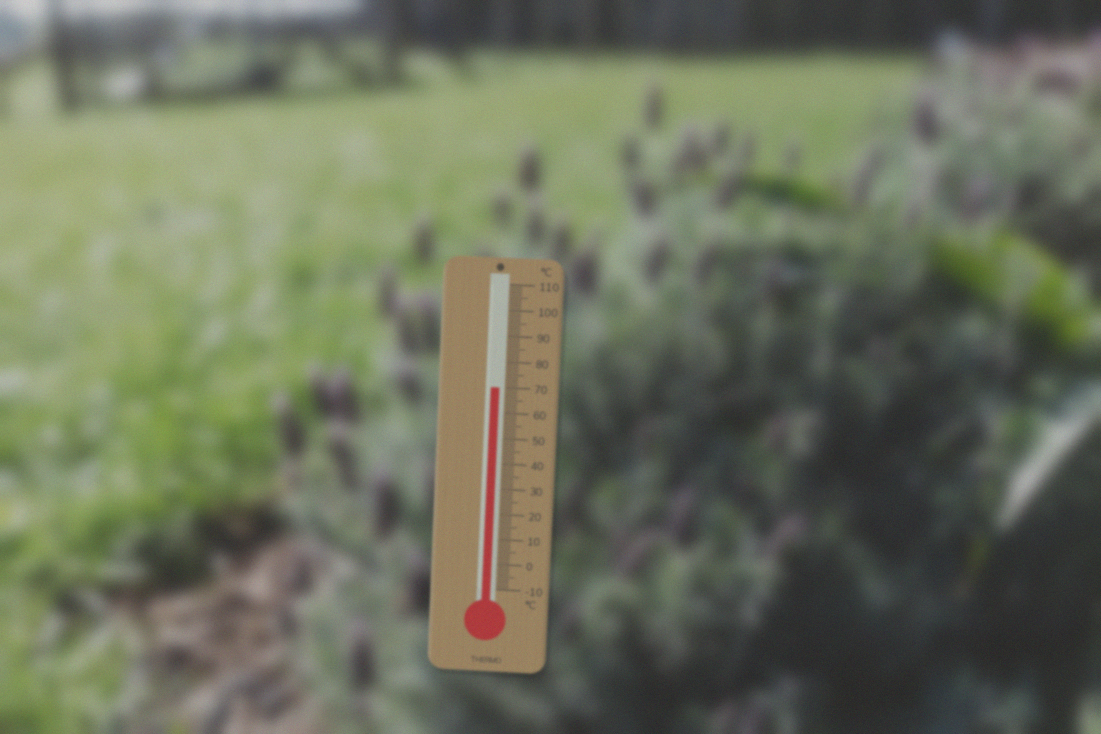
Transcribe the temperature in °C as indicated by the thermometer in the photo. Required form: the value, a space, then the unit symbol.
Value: 70 °C
